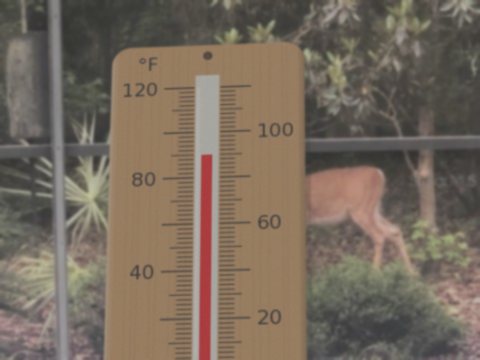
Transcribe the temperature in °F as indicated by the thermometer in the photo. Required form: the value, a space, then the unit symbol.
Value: 90 °F
